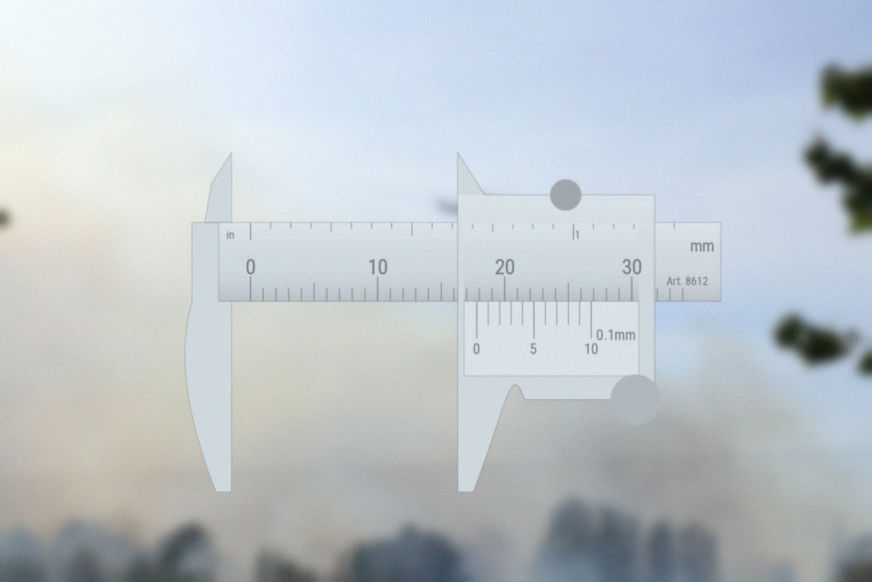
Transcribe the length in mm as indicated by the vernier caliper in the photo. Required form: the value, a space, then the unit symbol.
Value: 17.8 mm
